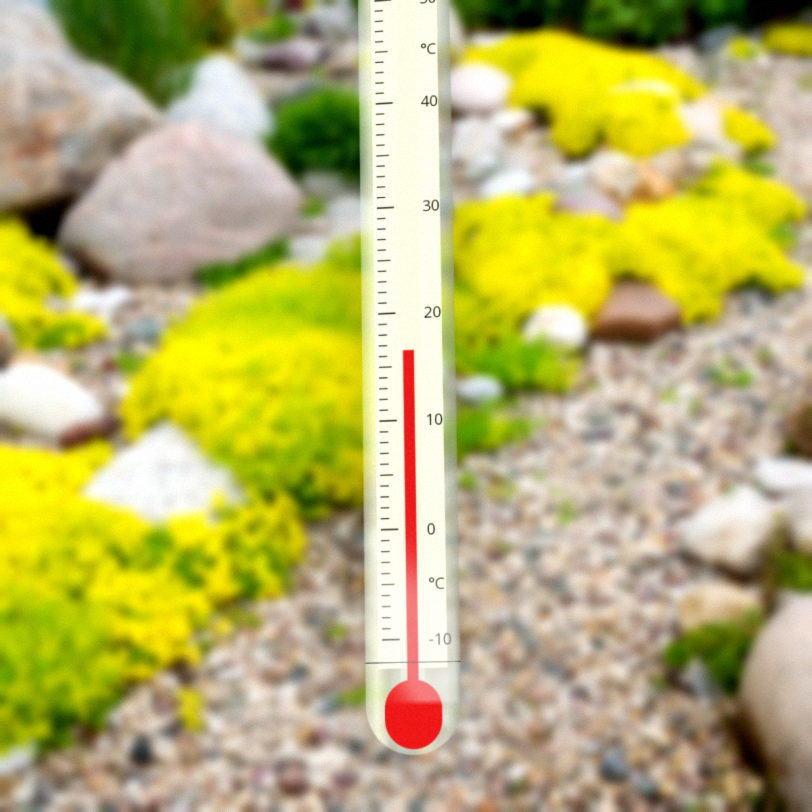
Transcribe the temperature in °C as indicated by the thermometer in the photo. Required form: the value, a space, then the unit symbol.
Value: 16.5 °C
